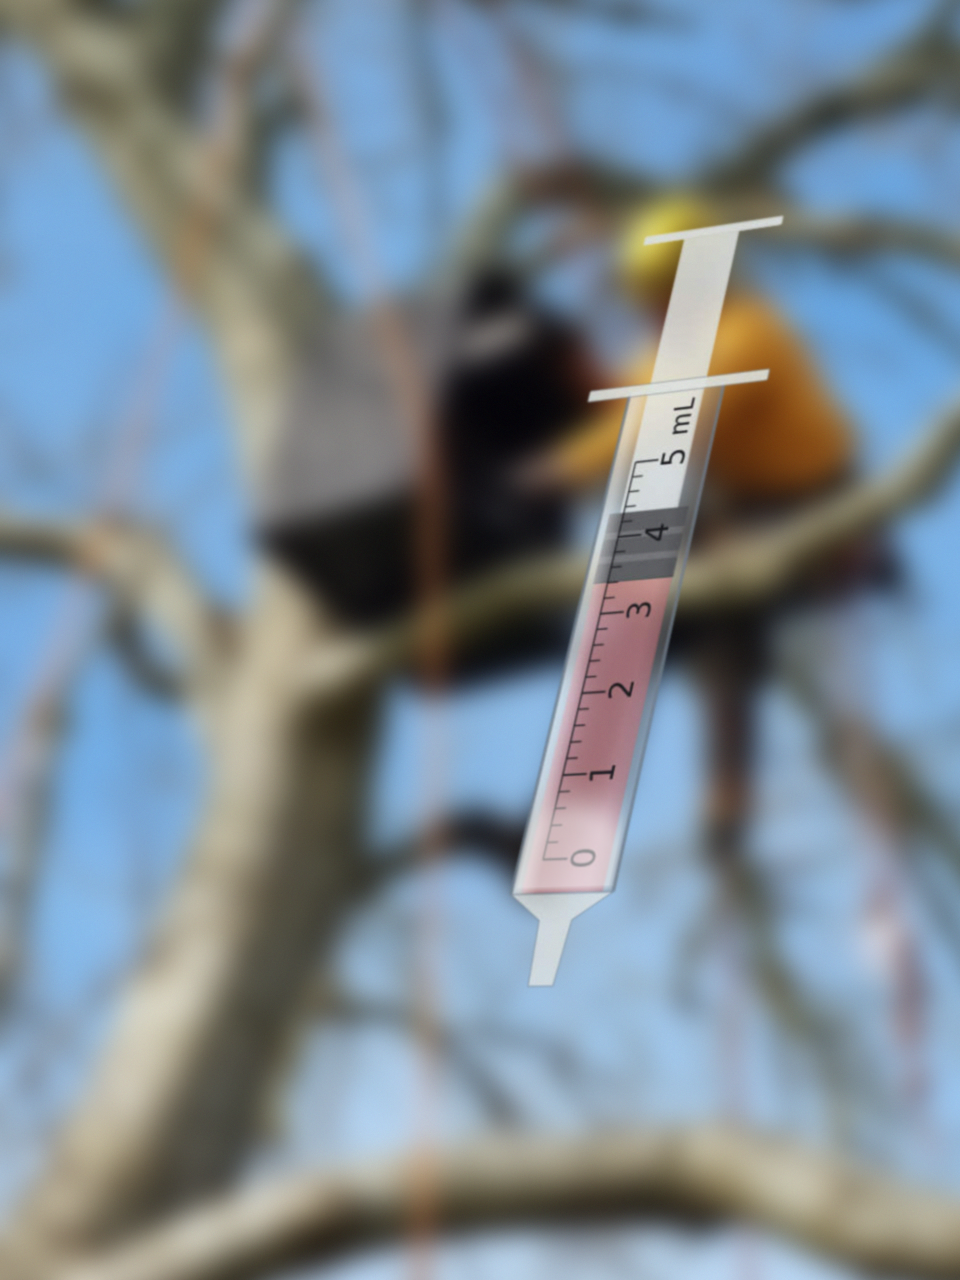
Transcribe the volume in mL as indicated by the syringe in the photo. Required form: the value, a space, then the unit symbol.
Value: 3.4 mL
